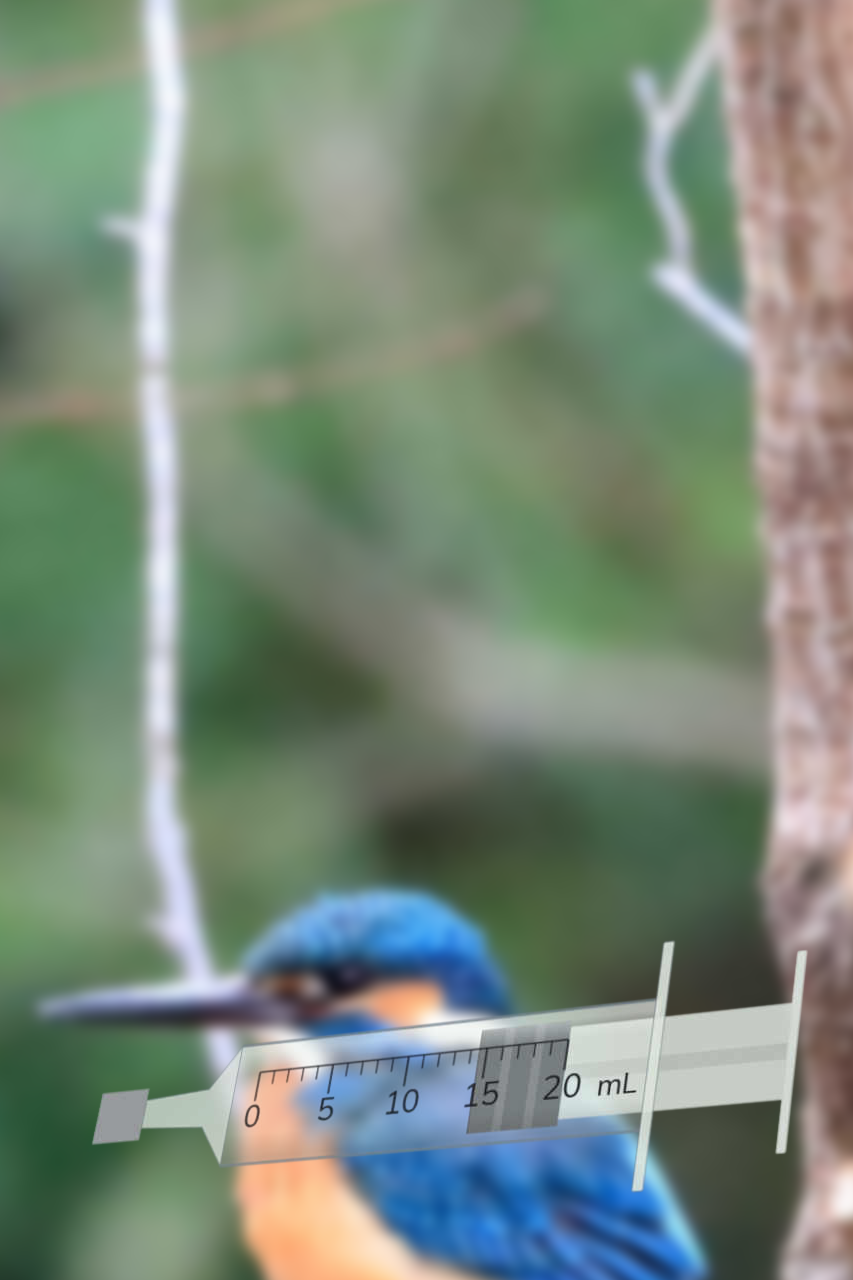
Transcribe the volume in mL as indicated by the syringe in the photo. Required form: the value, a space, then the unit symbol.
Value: 14.5 mL
